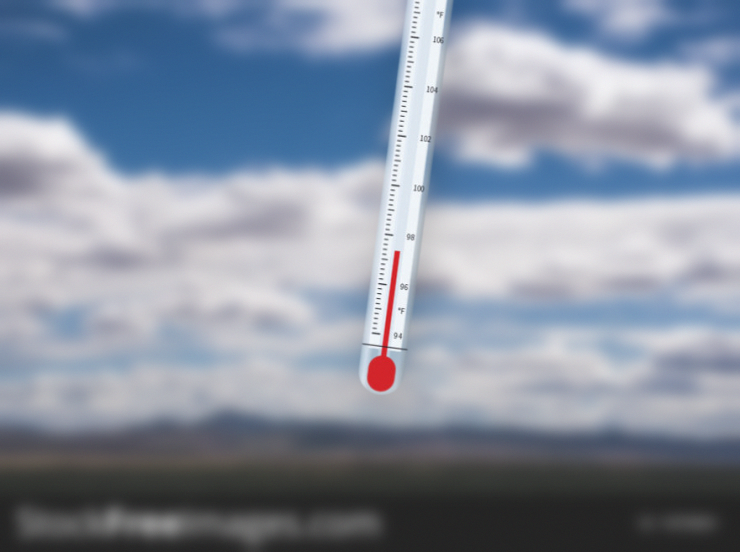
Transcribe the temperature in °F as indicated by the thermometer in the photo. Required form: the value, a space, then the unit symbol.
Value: 97.4 °F
